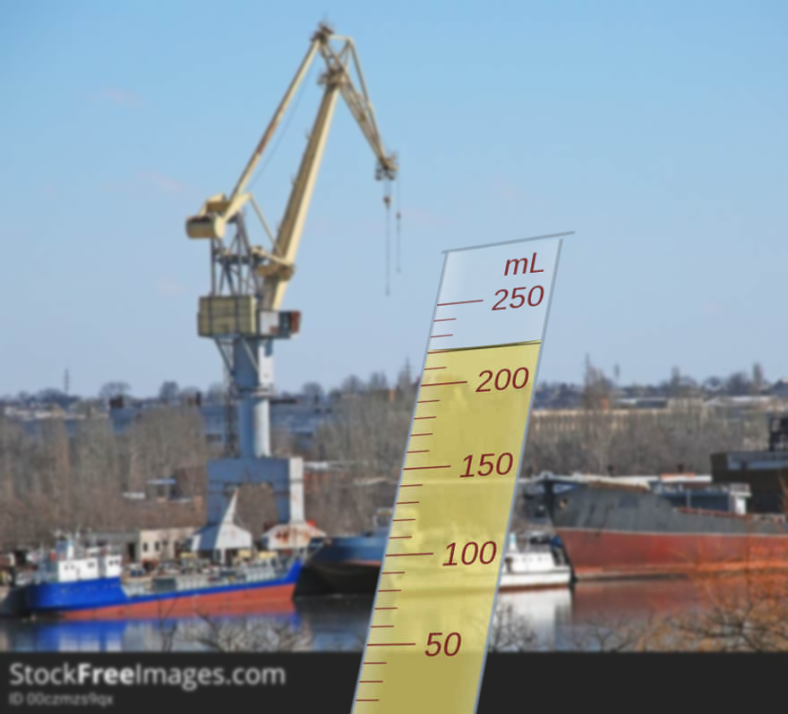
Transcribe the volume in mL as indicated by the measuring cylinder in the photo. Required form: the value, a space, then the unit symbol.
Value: 220 mL
